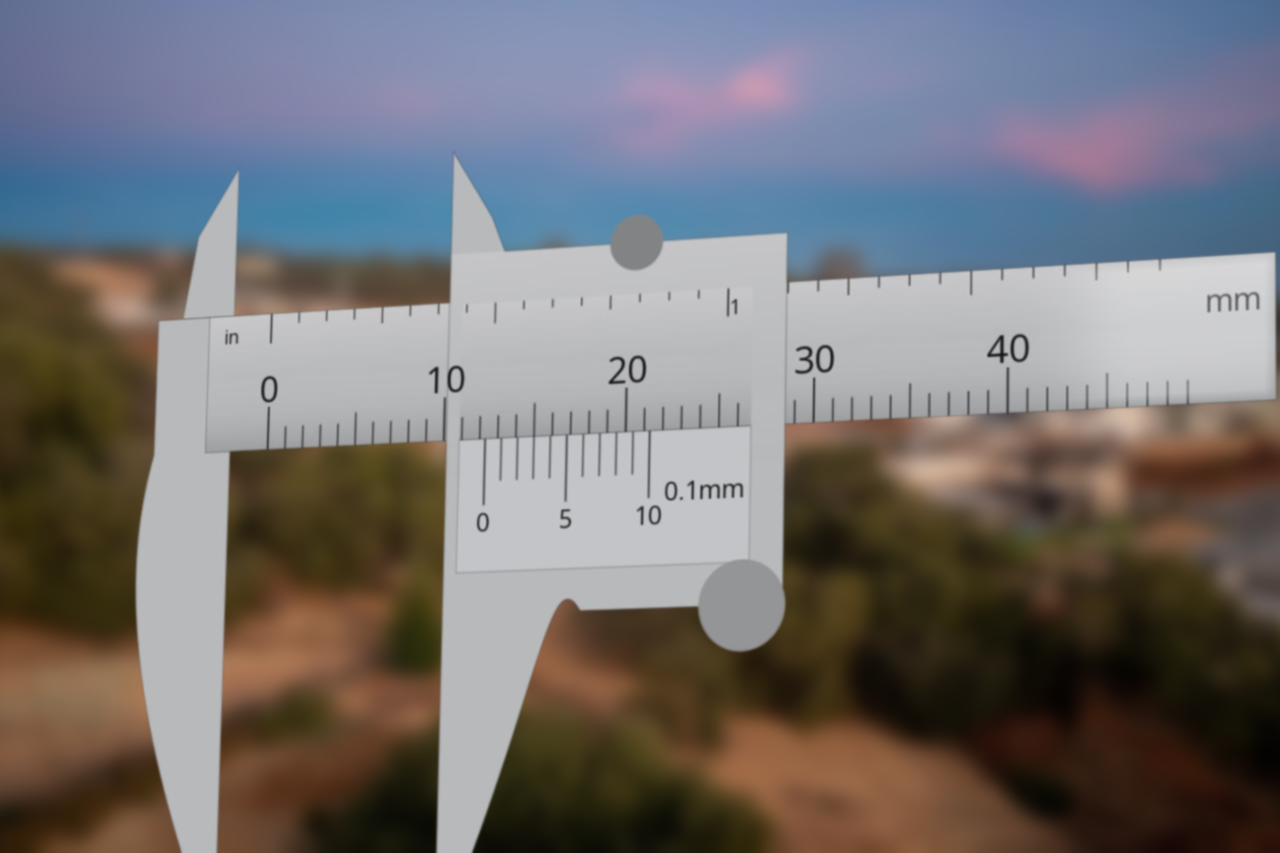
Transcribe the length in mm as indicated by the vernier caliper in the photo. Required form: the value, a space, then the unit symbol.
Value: 12.3 mm
